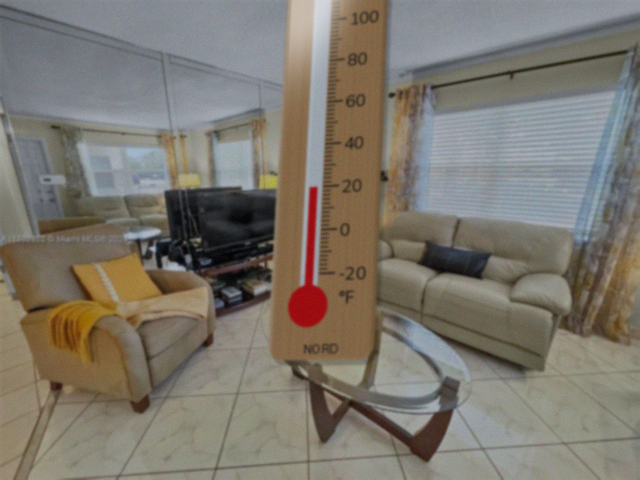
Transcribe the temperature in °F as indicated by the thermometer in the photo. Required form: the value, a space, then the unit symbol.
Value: 20 °F
